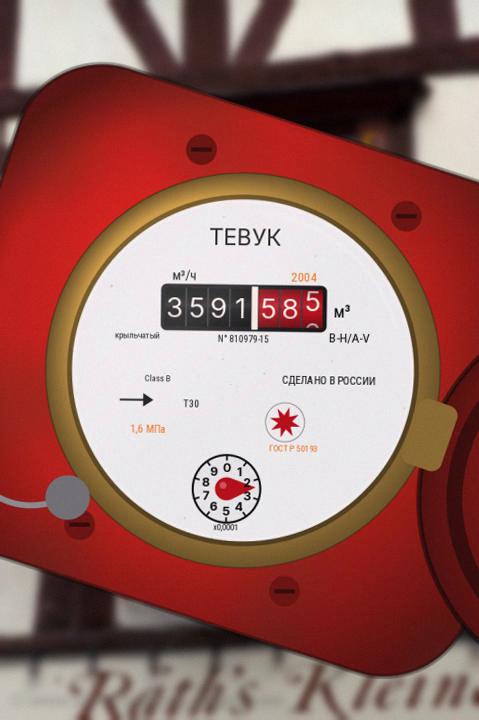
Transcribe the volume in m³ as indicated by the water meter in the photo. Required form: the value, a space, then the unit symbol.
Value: 3591.5852 m³
